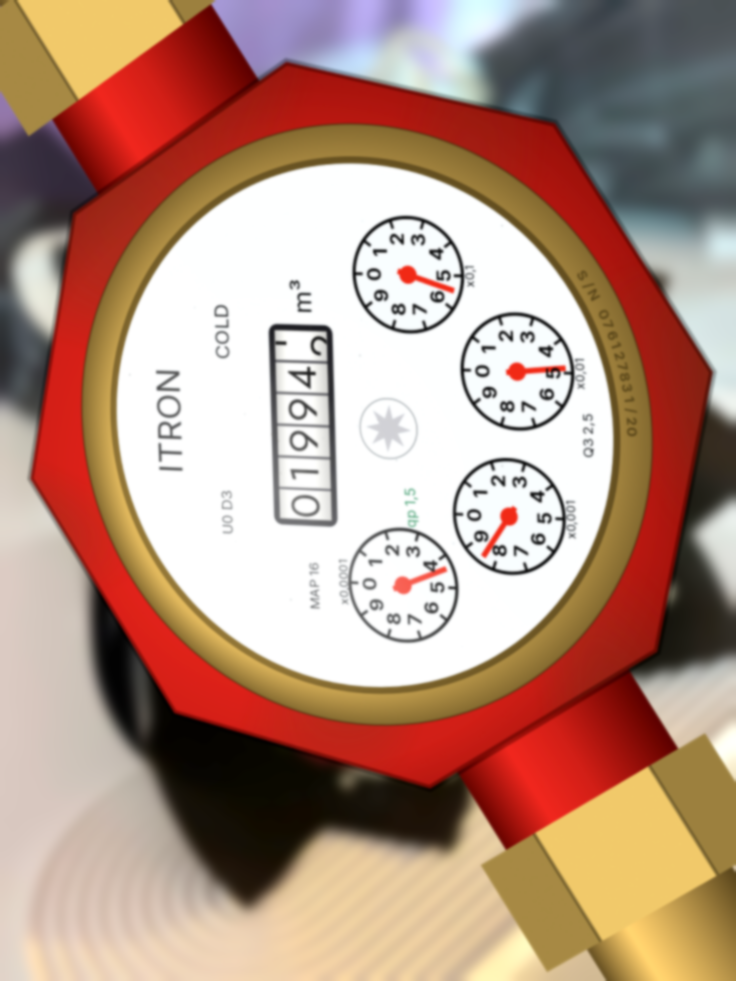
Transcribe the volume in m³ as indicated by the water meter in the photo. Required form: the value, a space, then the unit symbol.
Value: 19941.5484 m³
